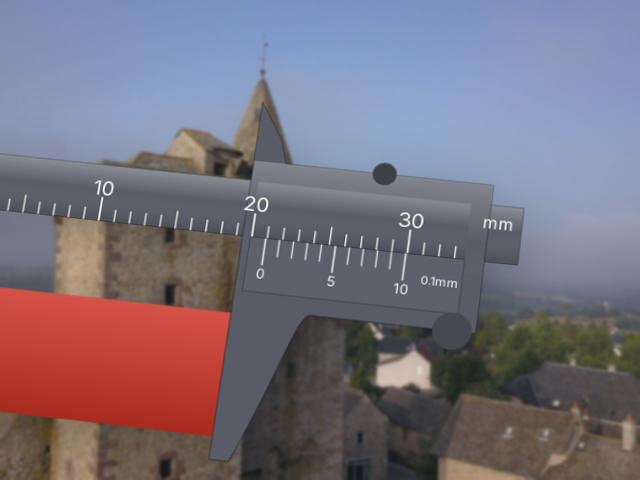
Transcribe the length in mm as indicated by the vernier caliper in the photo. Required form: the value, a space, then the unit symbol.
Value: 20.9 mm
